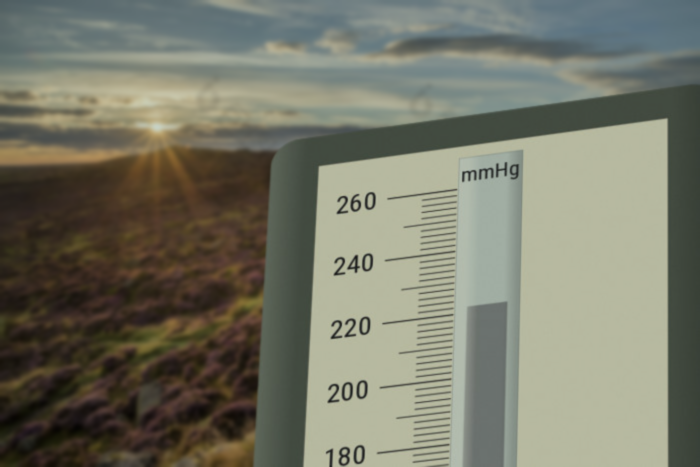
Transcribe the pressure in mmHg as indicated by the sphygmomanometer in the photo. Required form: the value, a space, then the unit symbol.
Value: 222 mmHg
